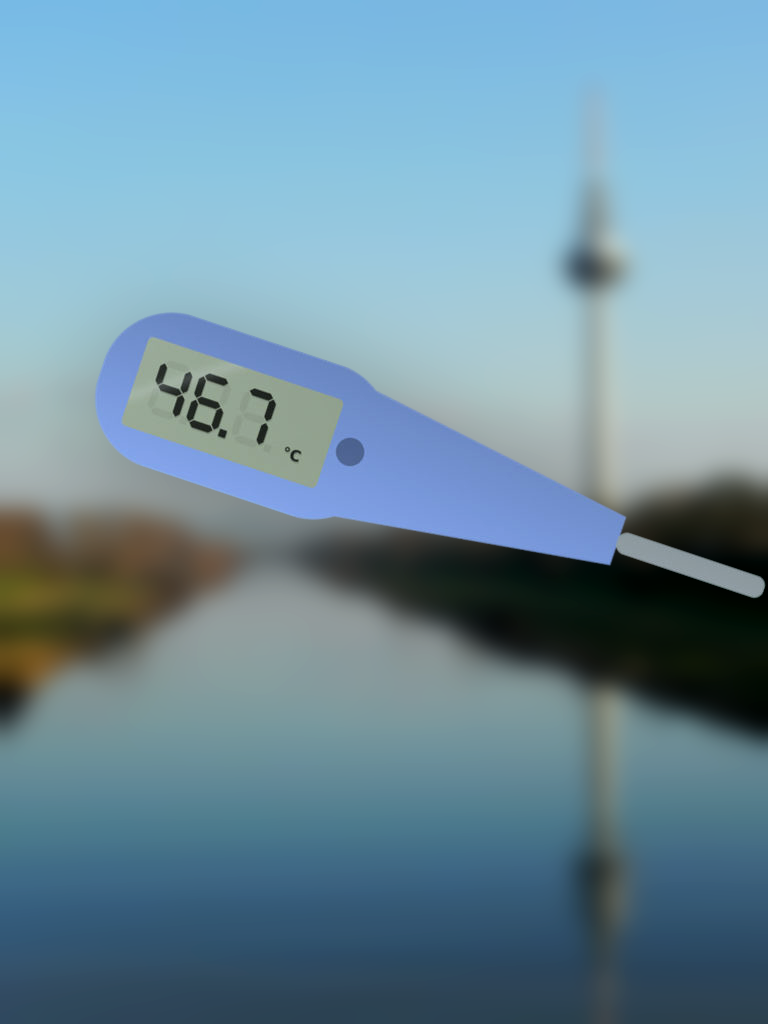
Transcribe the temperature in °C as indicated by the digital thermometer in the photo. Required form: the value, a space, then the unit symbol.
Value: 46.7 °C
